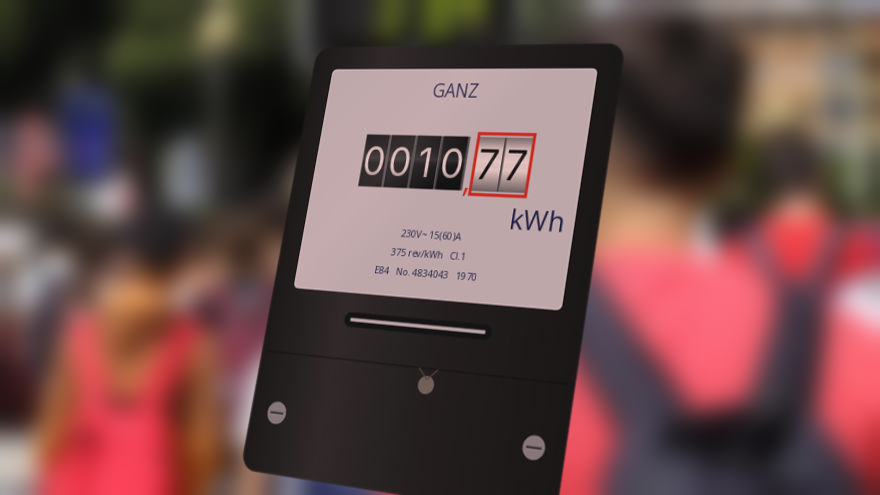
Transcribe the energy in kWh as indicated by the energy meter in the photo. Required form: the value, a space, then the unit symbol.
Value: 10.77 kWh
